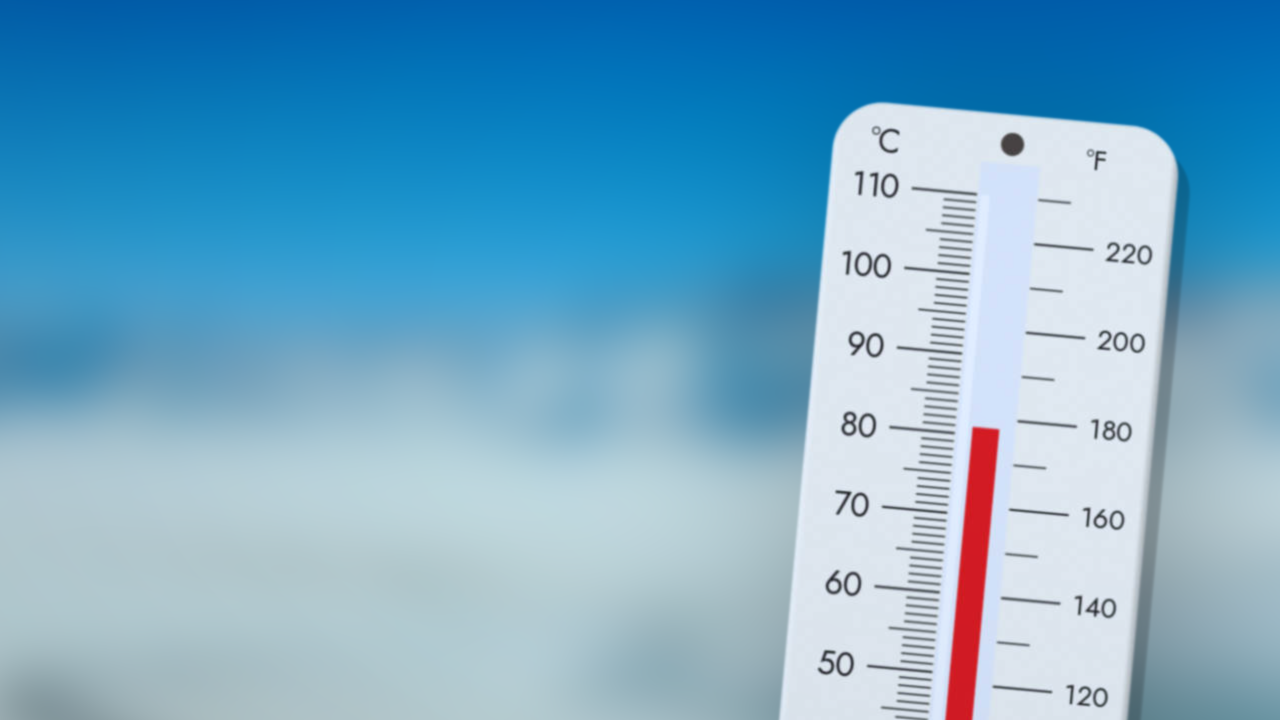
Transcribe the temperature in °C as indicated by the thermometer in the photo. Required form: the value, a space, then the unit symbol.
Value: 81 °C
